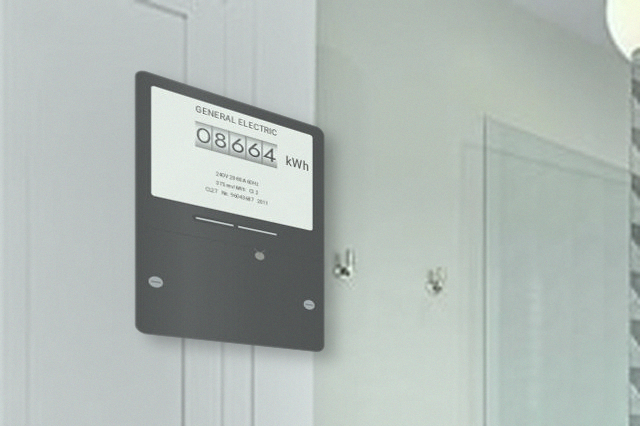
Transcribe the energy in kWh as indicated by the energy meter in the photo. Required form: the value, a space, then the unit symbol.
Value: 8664 kWh
